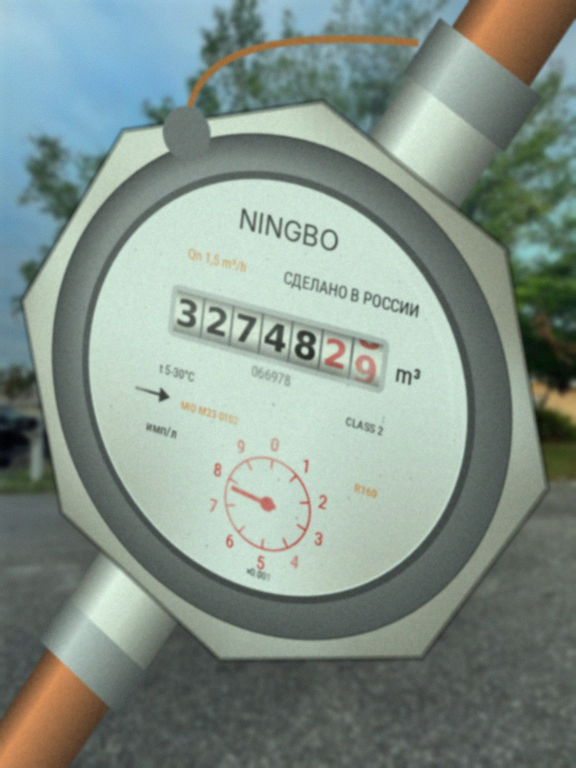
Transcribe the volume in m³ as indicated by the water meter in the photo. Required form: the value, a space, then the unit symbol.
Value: 32748.287 m³
